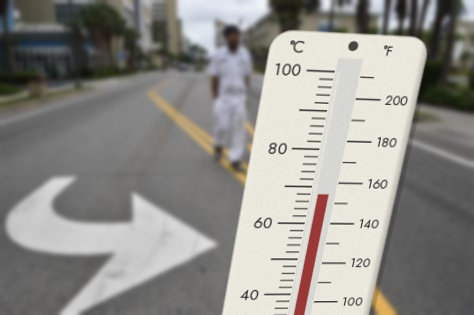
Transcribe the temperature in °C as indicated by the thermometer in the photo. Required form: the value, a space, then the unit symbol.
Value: 68 °C
